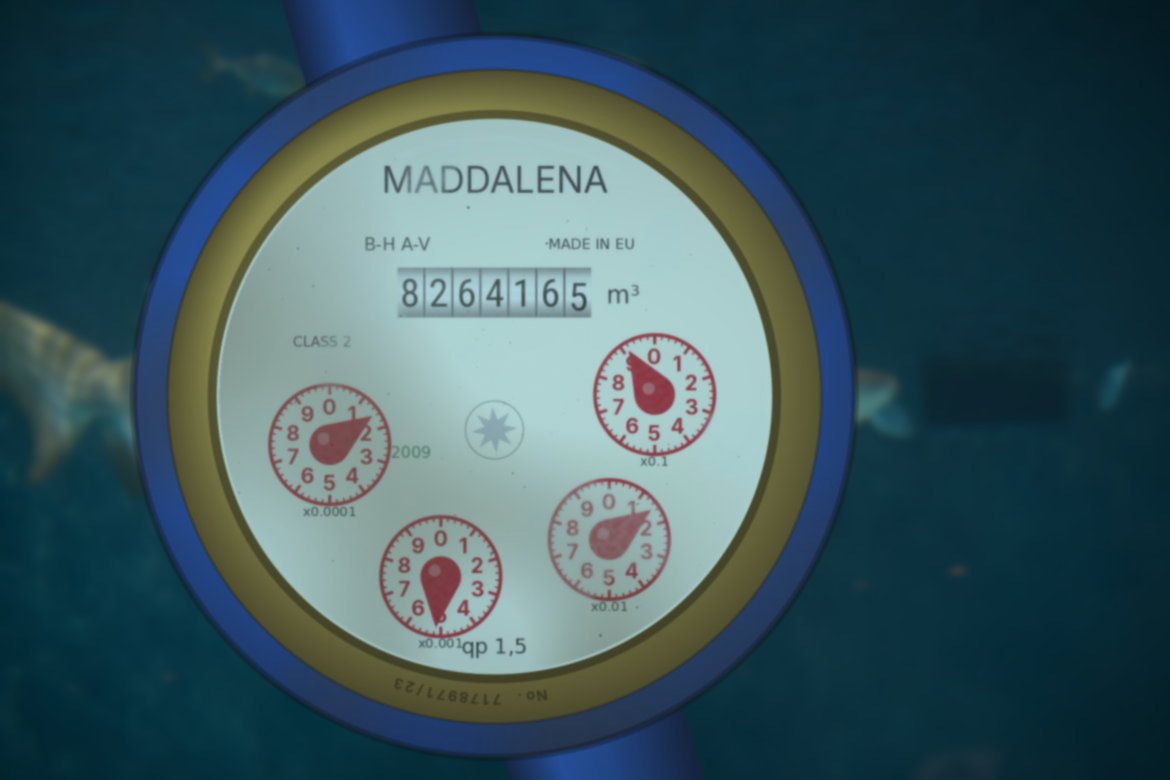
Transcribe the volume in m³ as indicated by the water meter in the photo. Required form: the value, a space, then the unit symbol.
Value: 8264164.9151 m³
